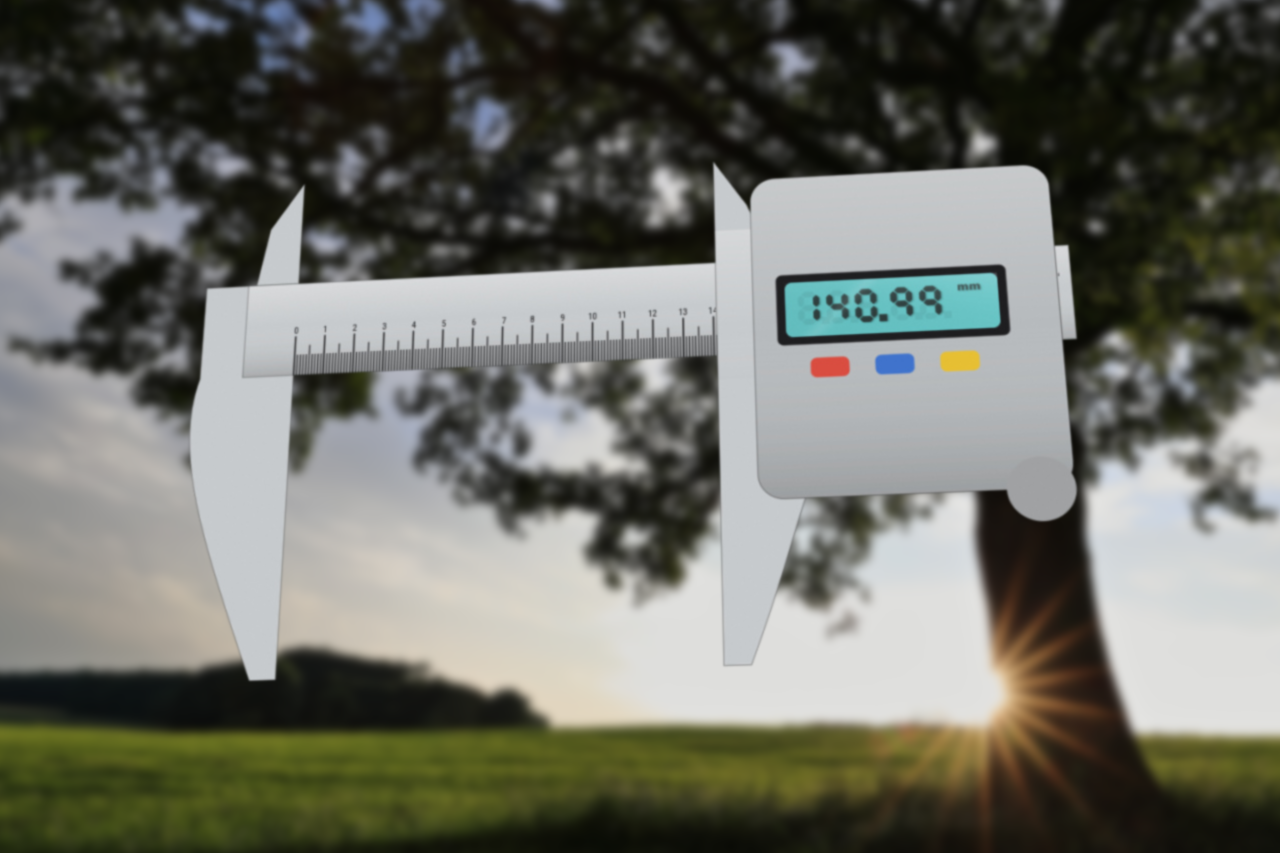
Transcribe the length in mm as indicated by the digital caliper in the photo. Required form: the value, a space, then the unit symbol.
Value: 140.99 mm
